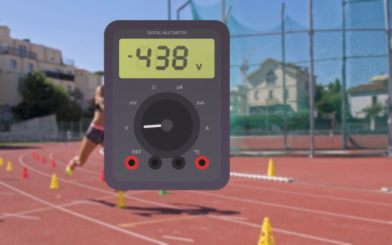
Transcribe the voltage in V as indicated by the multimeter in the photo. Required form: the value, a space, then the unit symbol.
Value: -438 V
